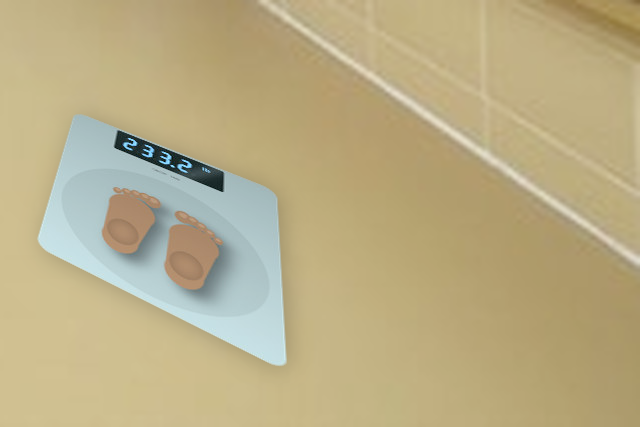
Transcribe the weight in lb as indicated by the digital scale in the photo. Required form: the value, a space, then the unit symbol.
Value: 233.2 lb
